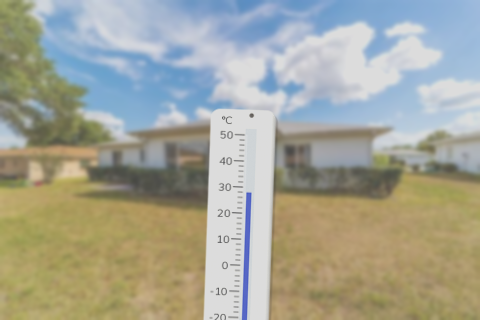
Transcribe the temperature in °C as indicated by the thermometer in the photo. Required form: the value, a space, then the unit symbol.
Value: 28 °C
